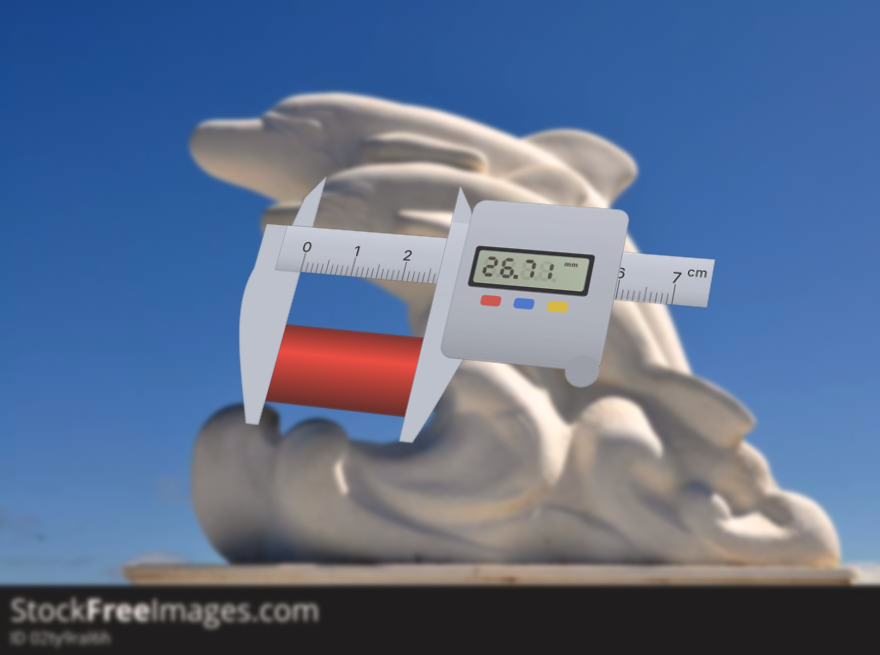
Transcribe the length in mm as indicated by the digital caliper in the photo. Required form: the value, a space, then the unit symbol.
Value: 26.71 mm
